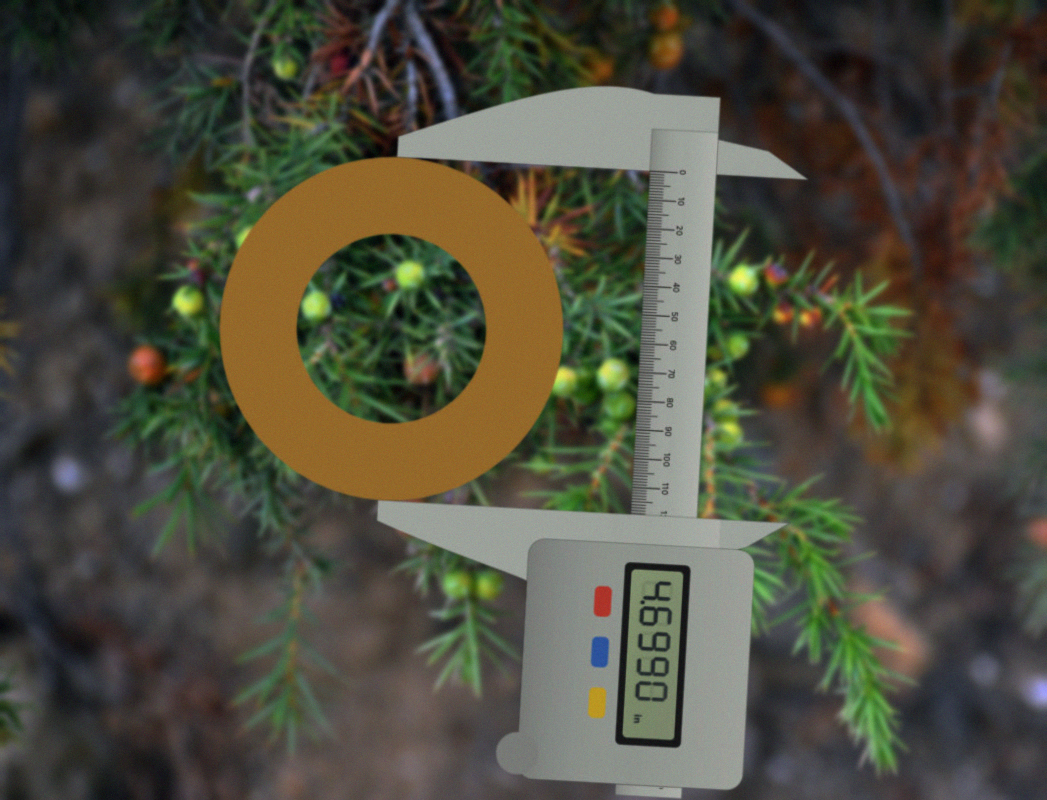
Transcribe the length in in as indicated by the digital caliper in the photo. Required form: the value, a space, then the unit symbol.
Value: 4.6990 in
